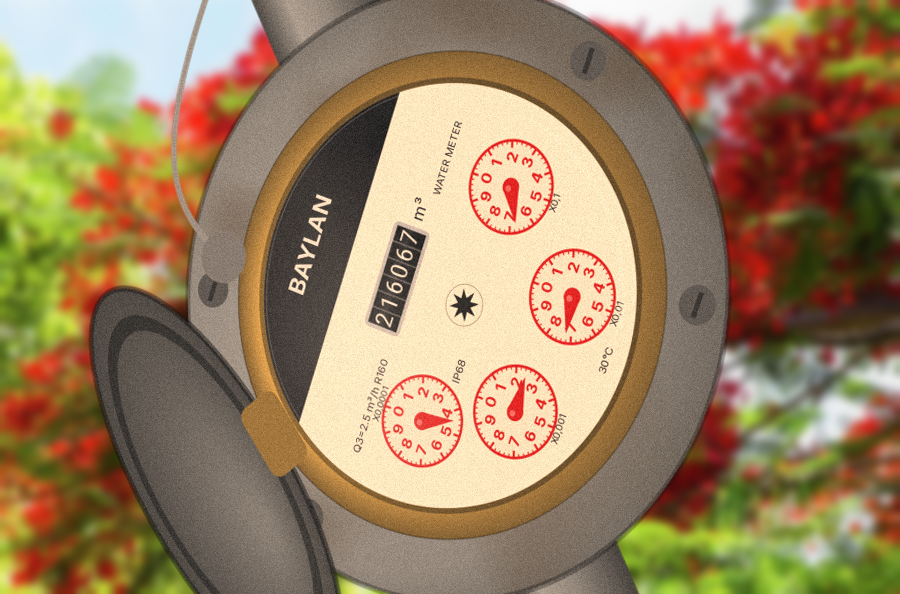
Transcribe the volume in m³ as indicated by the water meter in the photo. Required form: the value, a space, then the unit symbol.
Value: 216067.6724 m³
